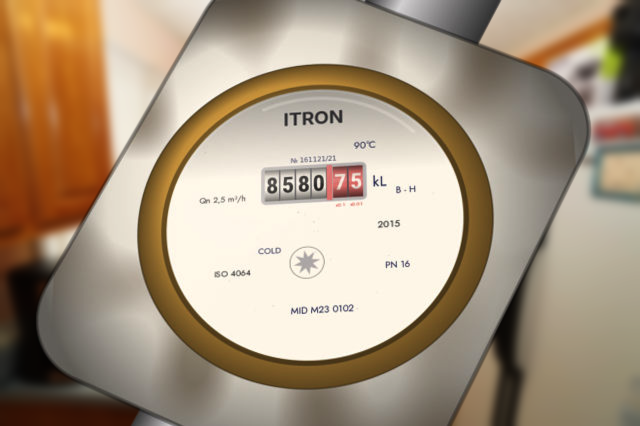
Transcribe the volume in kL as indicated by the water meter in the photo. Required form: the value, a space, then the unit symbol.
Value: 8580.75 kL
